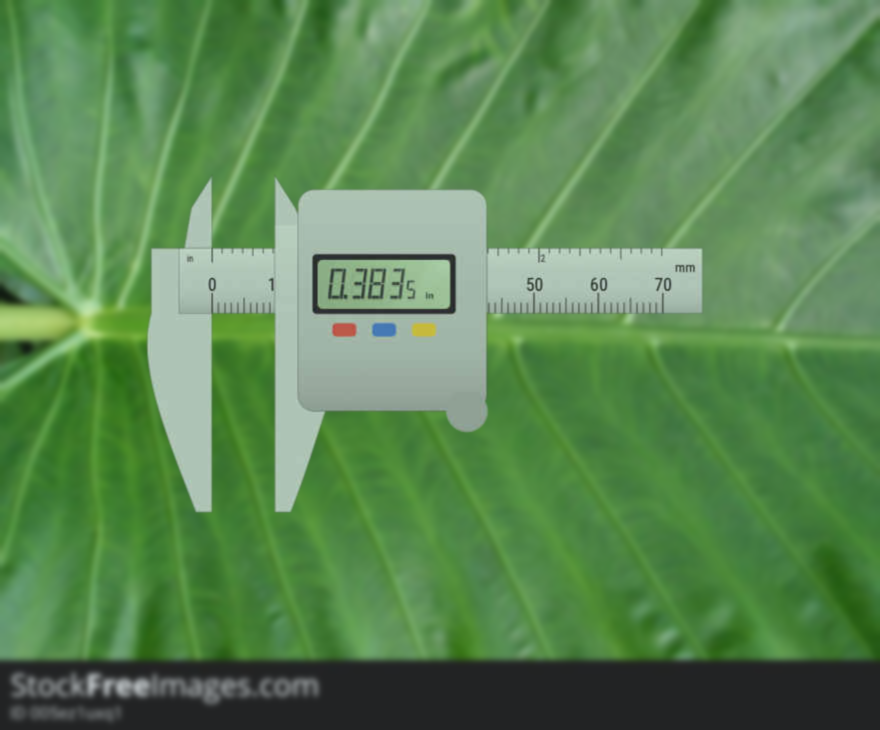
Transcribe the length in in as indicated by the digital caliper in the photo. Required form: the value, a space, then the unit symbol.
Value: 0.3835 in
